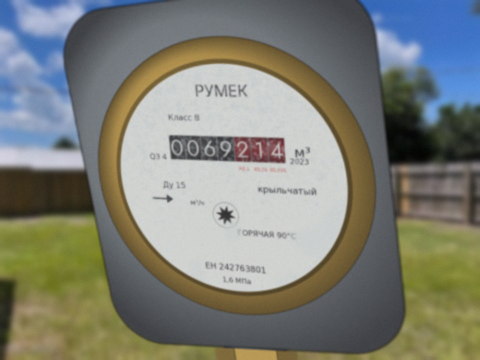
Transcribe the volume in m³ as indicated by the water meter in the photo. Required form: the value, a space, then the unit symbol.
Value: 69.214 m³
